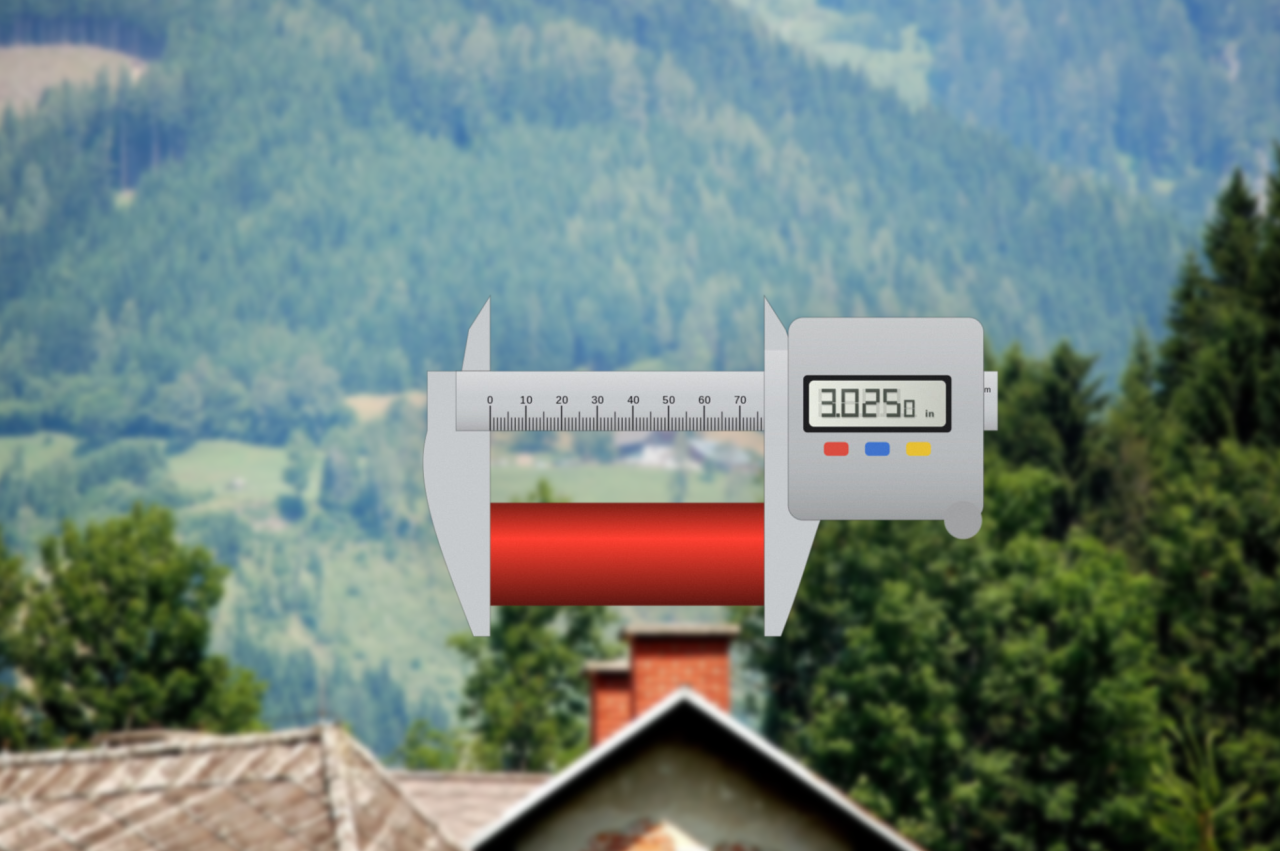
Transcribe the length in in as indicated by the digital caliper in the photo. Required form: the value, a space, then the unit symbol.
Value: 3.0250 in
